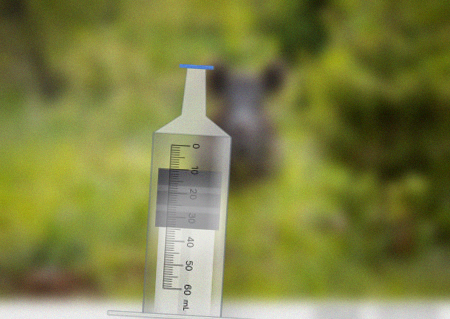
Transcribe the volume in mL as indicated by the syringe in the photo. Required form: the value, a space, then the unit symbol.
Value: 10 mL
